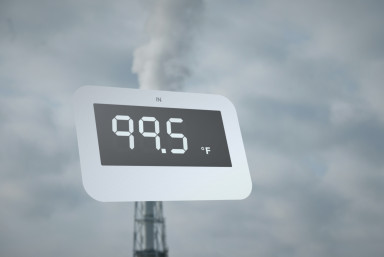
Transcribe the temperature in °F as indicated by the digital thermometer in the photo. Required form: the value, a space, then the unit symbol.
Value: 99.5 °F
